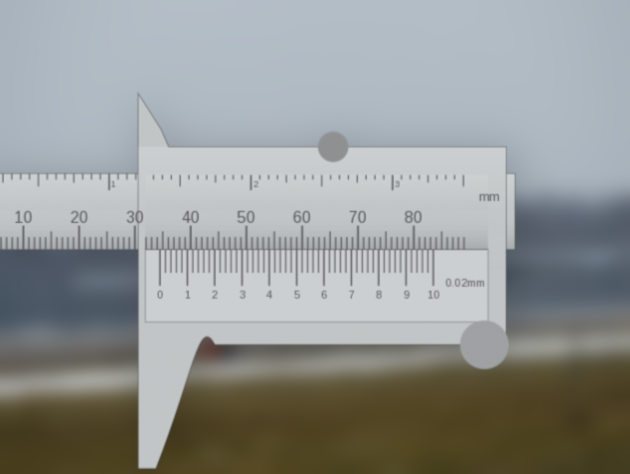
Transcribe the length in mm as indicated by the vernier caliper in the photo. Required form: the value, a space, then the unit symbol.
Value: 34.5 mm
